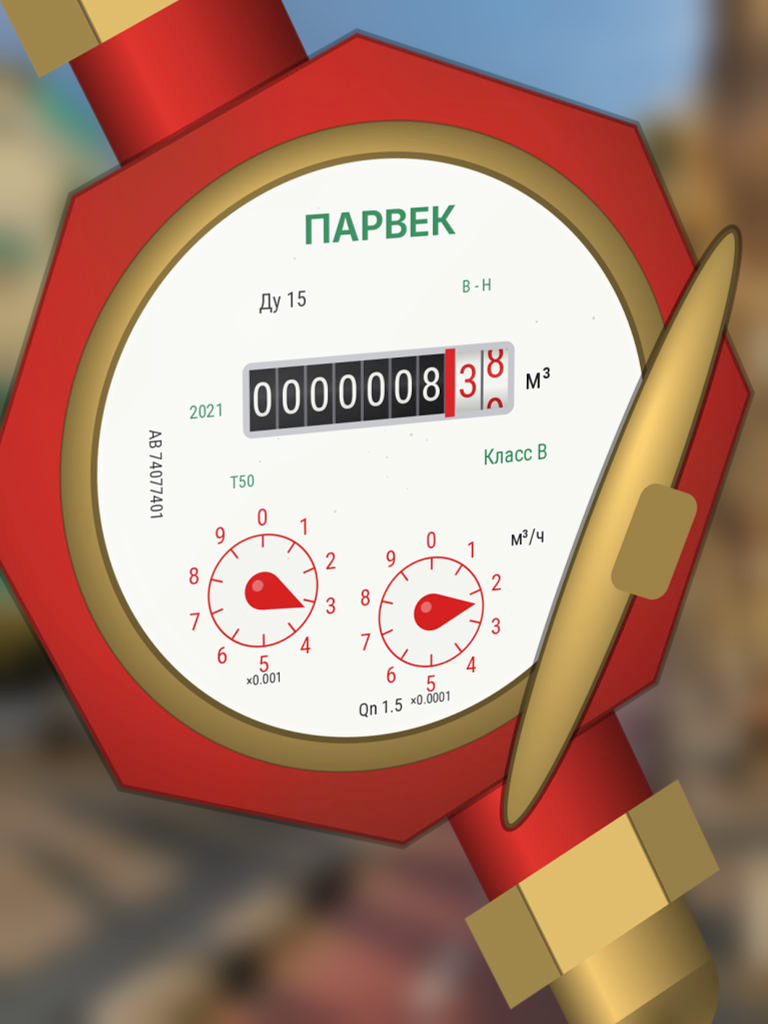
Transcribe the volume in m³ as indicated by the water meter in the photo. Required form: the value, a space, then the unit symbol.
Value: 8.3832 m³
